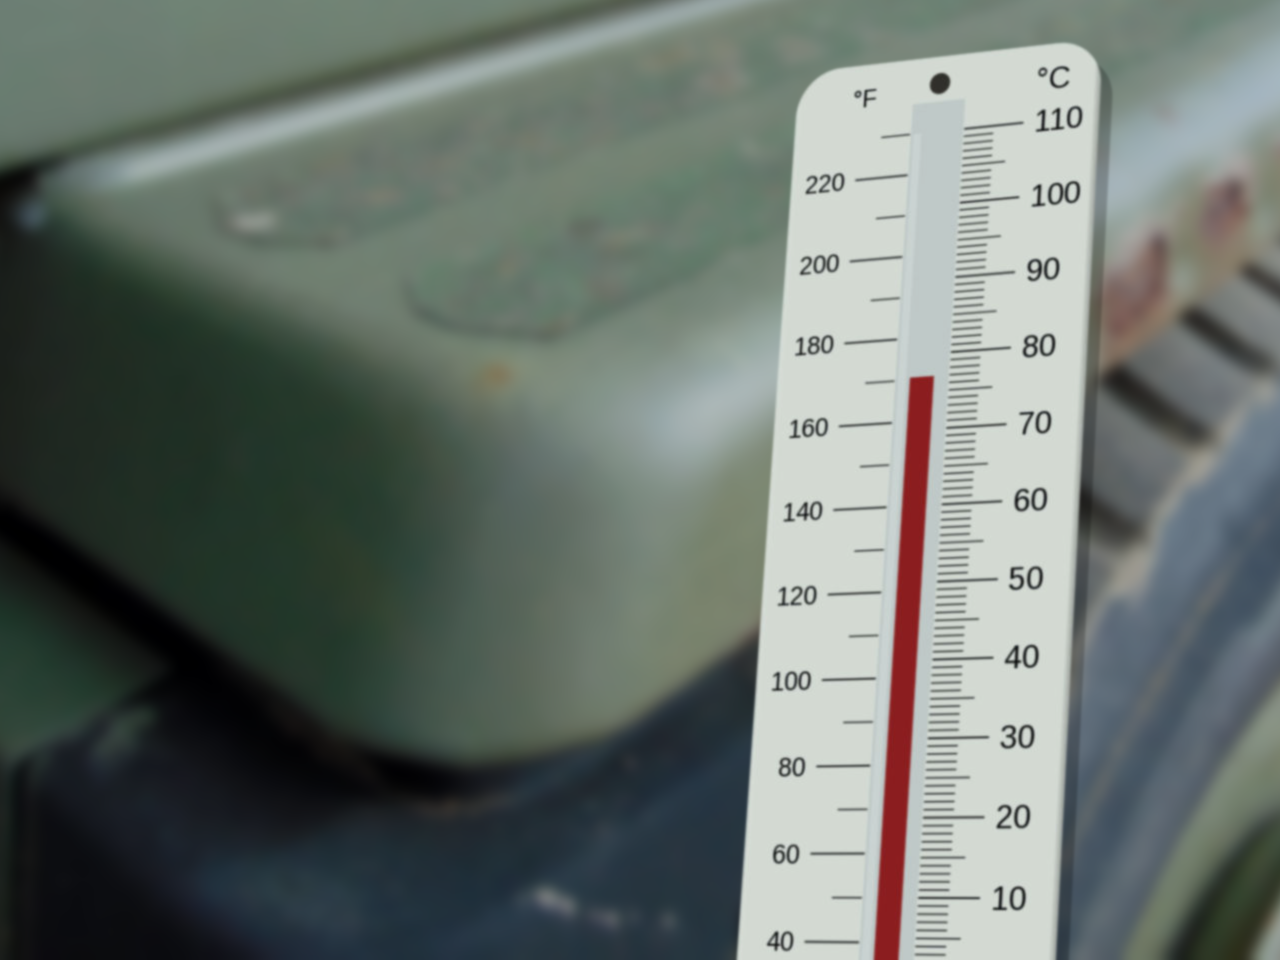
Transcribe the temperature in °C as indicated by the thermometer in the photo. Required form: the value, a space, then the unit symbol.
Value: 77 °C
